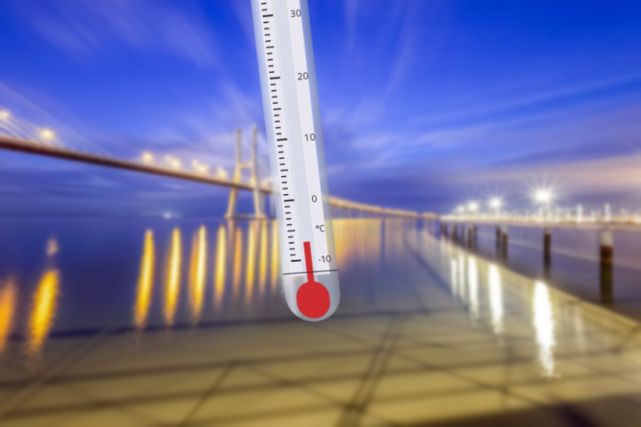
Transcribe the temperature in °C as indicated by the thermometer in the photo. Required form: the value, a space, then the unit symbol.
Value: -7 °C
